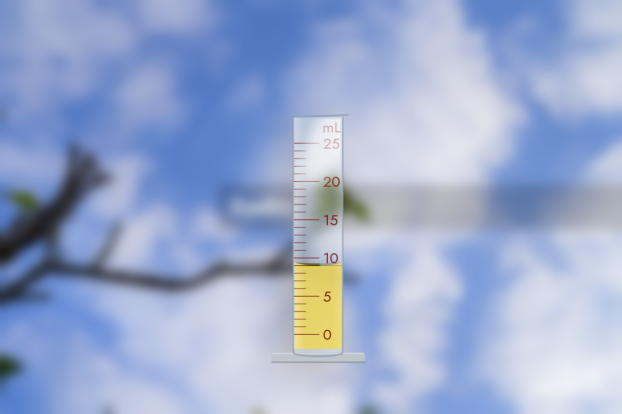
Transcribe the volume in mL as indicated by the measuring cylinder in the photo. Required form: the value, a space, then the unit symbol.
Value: 9 mL
